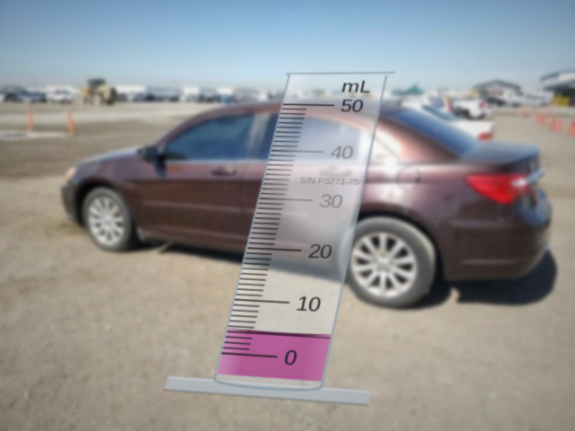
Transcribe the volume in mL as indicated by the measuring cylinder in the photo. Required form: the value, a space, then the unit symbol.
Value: 4 mL
